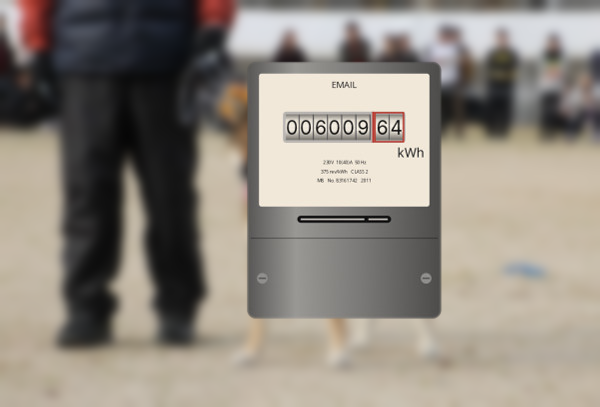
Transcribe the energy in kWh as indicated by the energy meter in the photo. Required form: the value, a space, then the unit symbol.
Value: 6009.64 kWh
